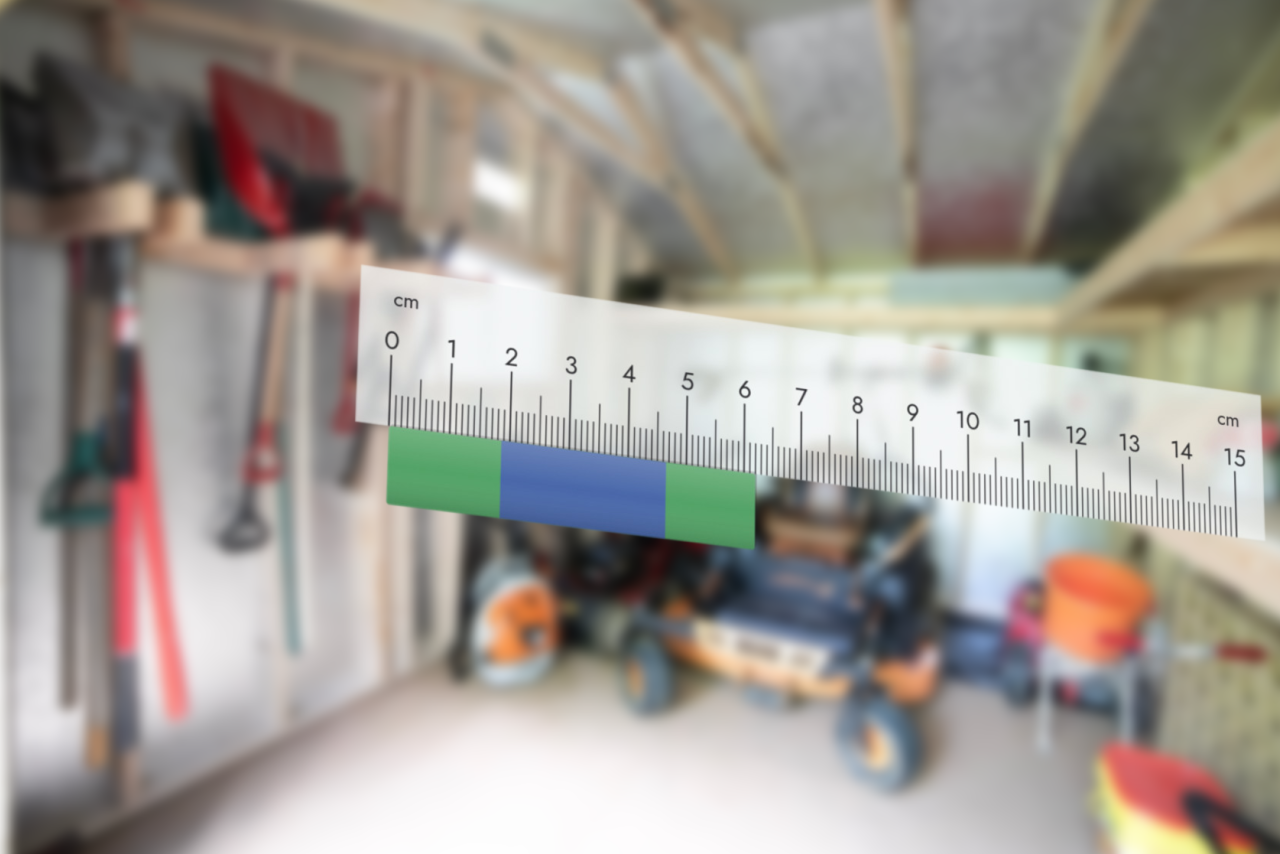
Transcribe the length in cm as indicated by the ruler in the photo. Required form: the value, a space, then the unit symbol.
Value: 6.2 cm
